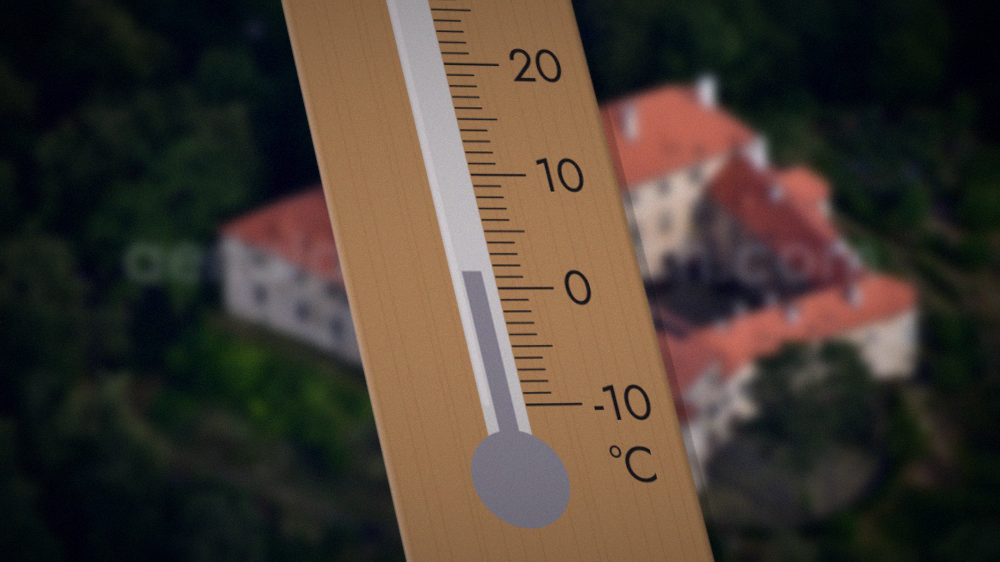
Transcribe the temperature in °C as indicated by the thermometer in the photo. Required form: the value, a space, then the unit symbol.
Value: 1.5 °C
